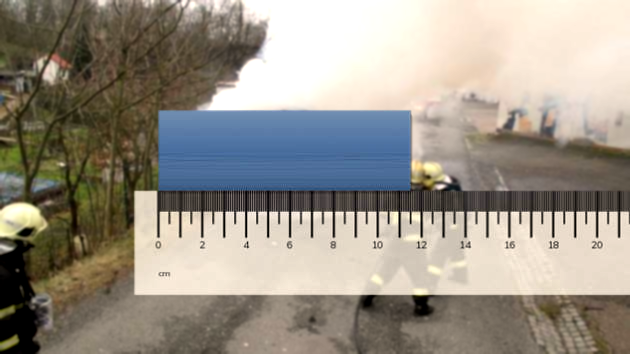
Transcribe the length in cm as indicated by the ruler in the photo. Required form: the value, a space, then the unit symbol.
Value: 11.5 cm
